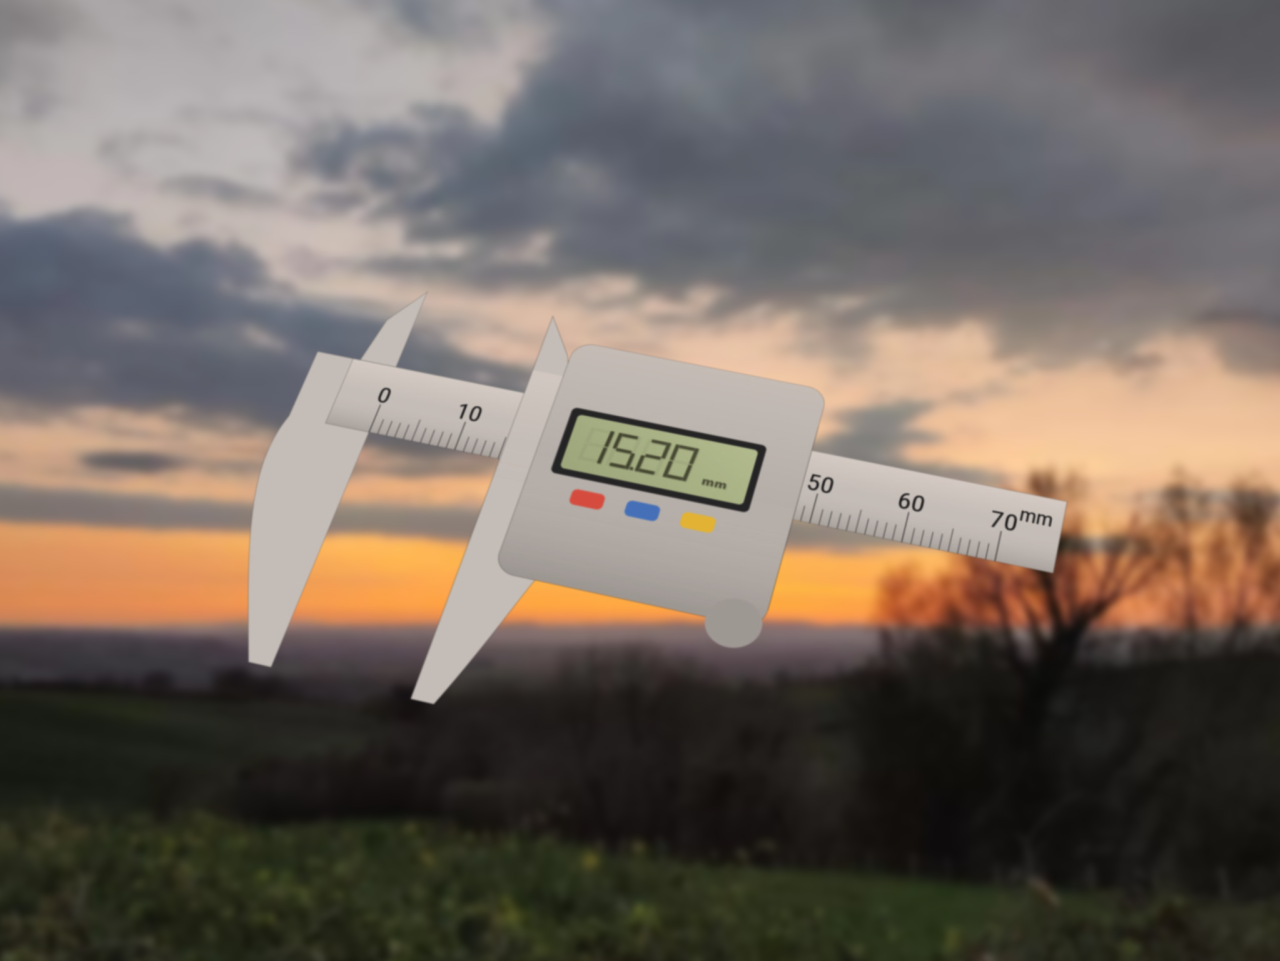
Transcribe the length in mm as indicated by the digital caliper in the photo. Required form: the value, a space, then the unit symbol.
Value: 15.20 mm
